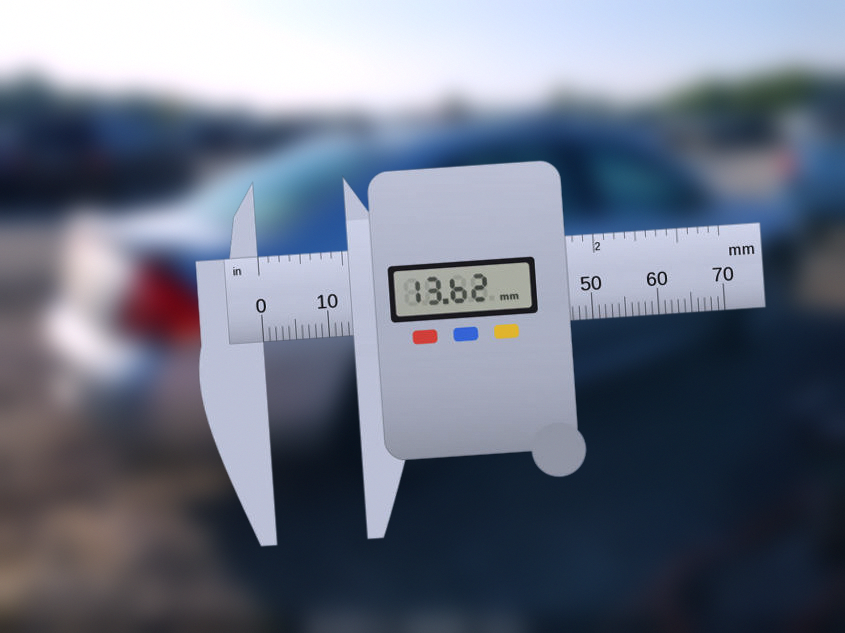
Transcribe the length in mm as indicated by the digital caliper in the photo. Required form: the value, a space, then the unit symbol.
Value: 13.62 mm
